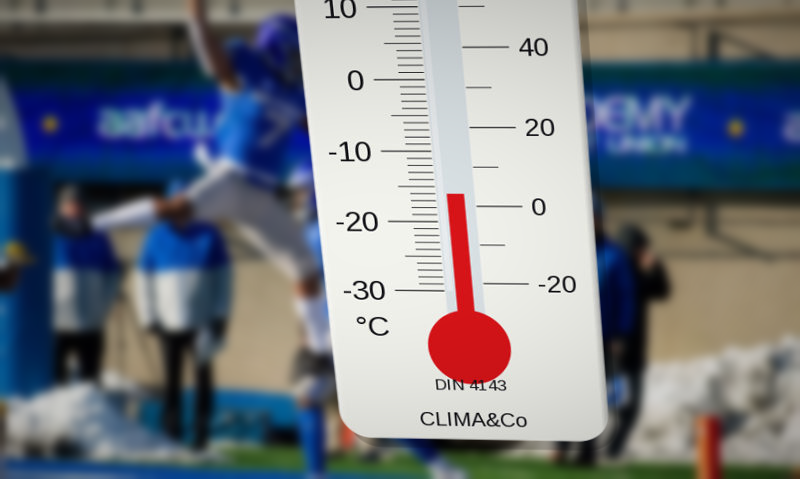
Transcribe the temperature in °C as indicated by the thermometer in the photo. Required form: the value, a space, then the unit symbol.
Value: -16 °C
